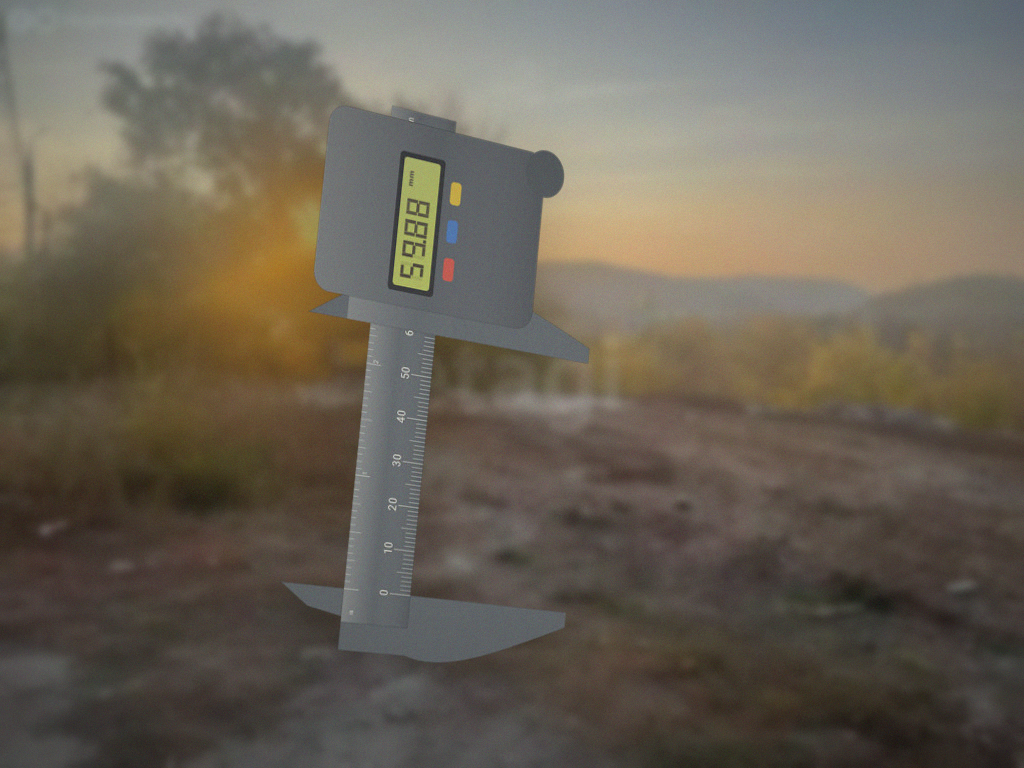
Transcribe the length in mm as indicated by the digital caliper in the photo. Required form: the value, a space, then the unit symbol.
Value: 59.88 mm
